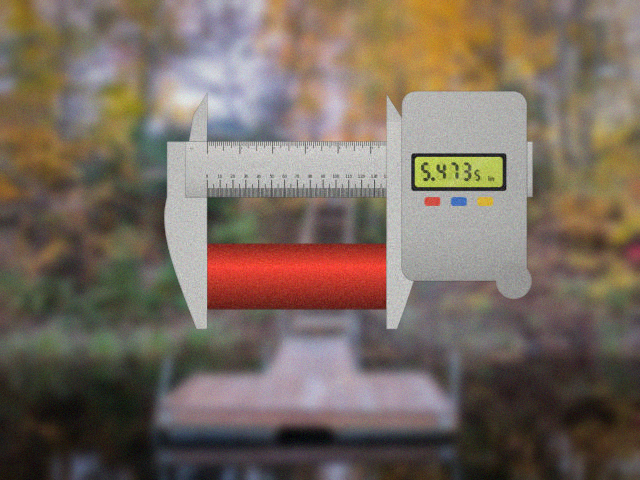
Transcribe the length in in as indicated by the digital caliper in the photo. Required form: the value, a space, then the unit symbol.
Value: 5.4735 in
